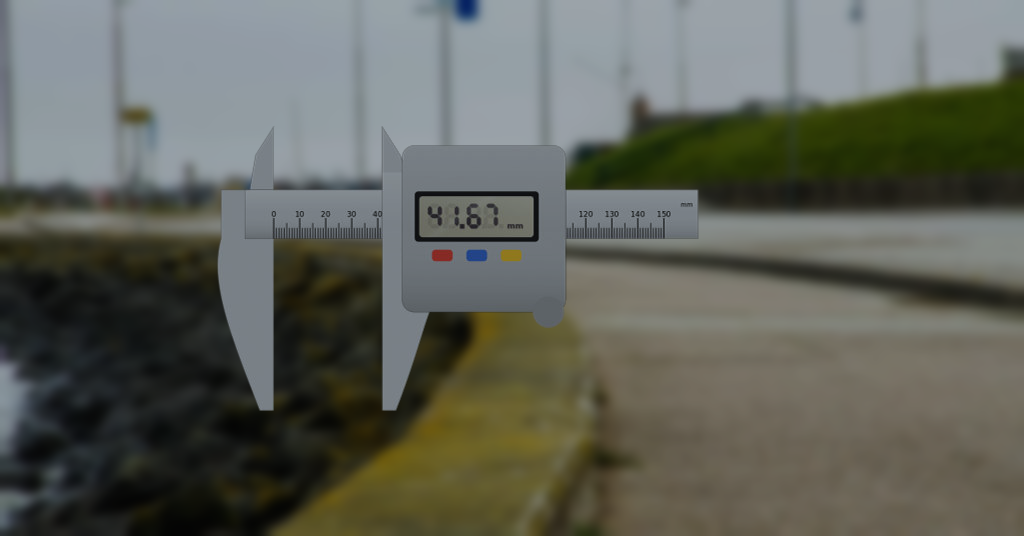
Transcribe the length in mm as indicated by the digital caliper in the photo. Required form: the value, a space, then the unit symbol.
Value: 41.67 mm
